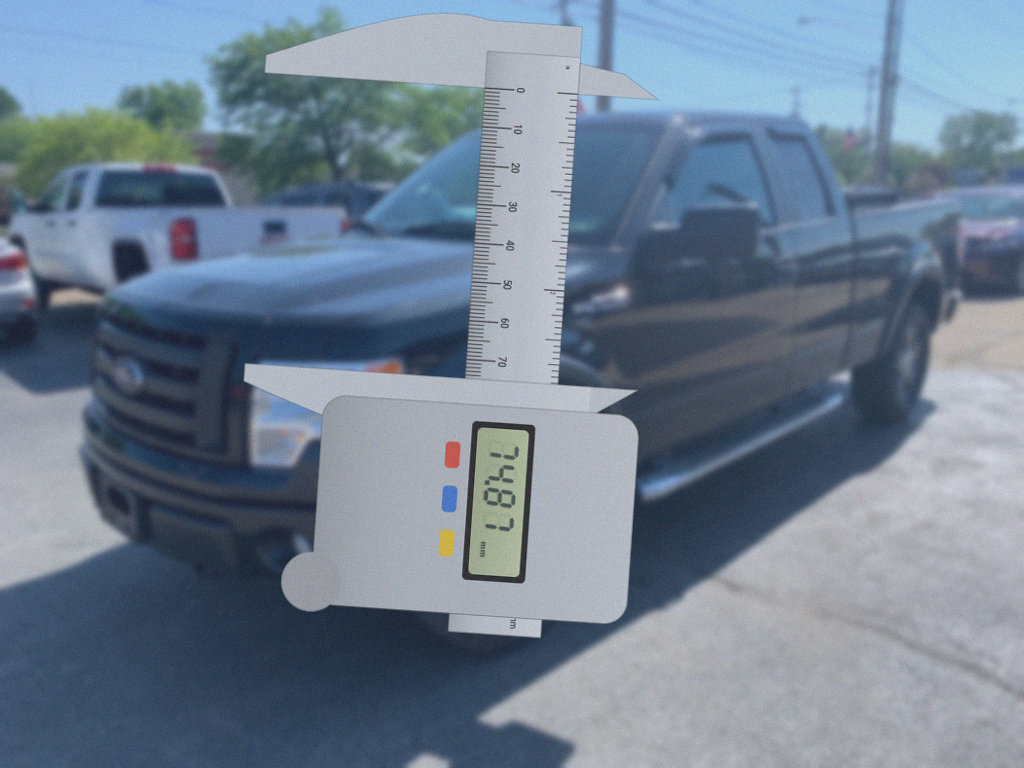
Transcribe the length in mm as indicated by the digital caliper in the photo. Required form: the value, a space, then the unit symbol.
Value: 74.87 mm
